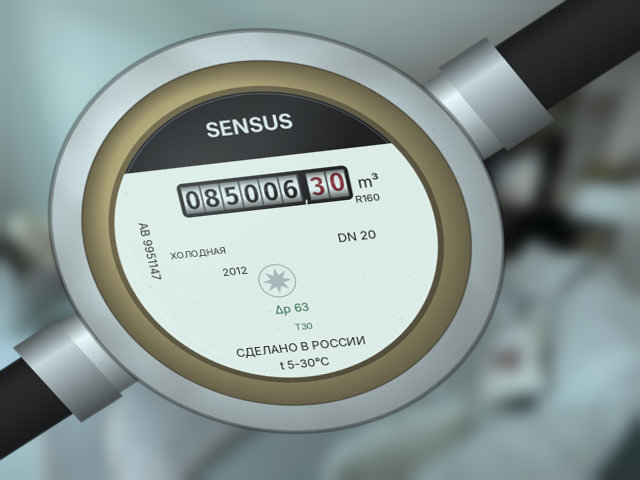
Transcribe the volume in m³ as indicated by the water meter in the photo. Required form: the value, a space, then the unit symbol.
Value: 85006.30 m³
